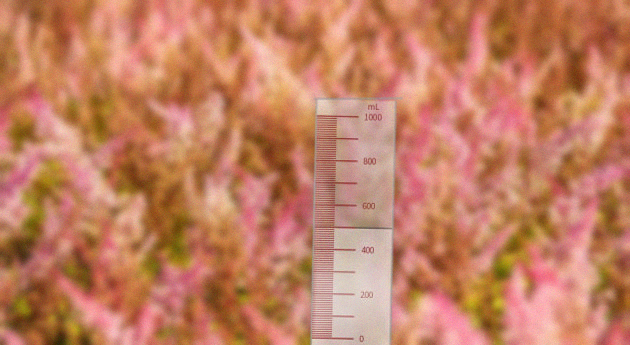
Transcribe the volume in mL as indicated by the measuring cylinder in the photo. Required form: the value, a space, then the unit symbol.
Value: 500 mL
